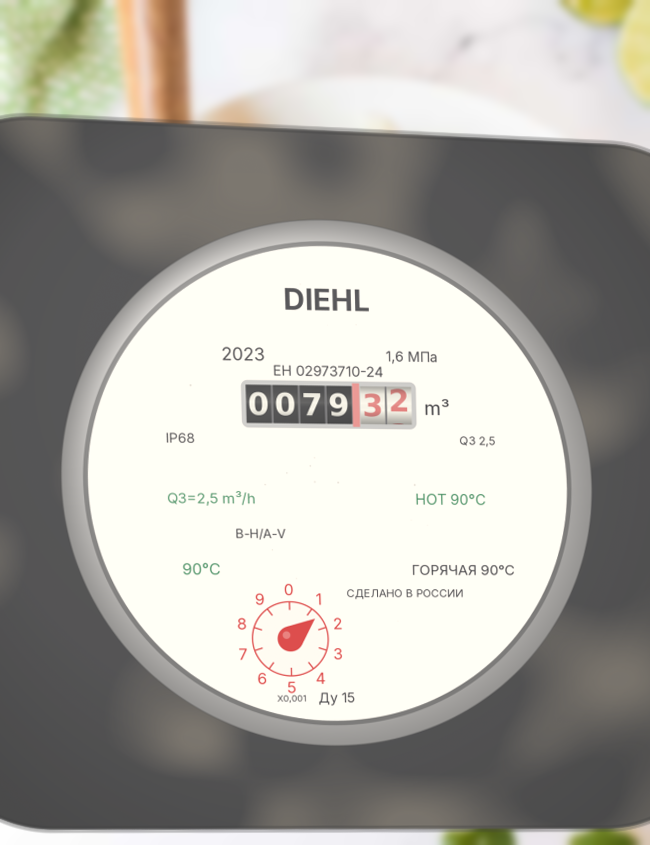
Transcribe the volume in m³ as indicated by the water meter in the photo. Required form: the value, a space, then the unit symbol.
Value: 79.321 m³
